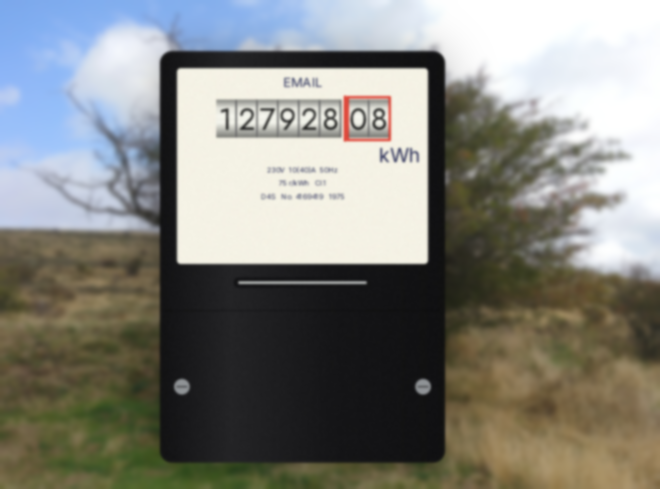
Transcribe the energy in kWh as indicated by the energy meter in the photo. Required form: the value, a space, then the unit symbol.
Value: 127928.08 kWh
